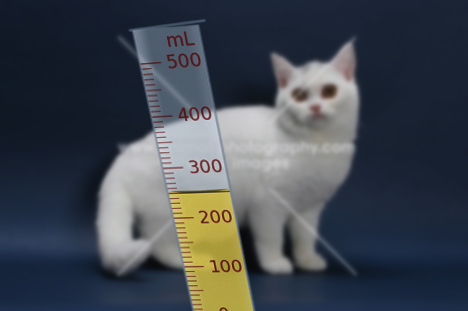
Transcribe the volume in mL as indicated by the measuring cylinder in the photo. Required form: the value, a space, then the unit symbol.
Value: 250 mL
